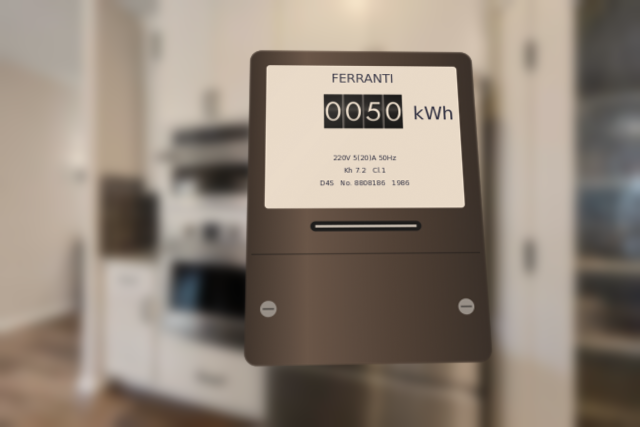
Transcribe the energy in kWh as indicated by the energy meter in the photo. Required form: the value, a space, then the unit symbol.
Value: 50 kWh
